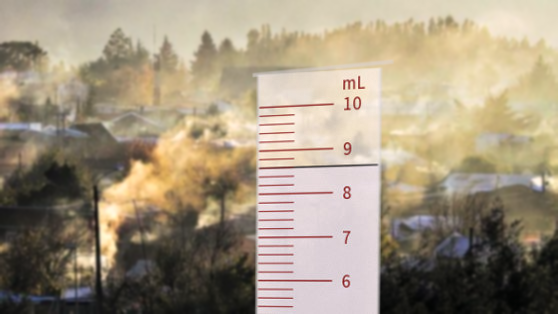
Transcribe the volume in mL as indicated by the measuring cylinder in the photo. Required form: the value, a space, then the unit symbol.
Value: 8.6 mL
